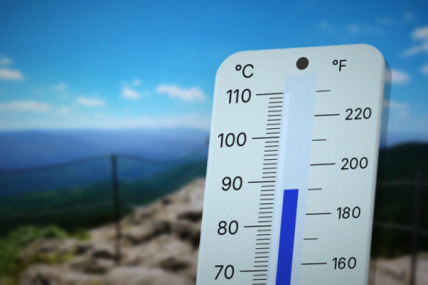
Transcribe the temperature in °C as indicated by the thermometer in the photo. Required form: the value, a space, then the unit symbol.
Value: 88 °C
